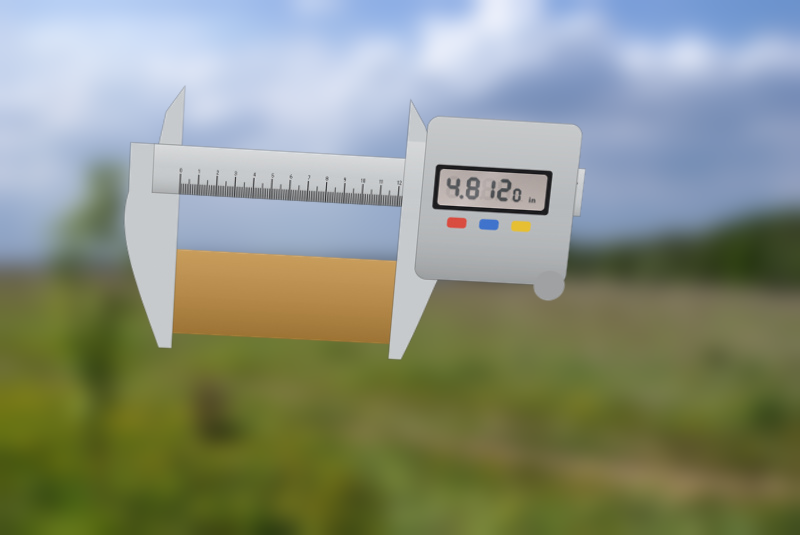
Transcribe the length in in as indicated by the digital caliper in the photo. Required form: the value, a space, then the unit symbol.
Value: 4.8120 in
